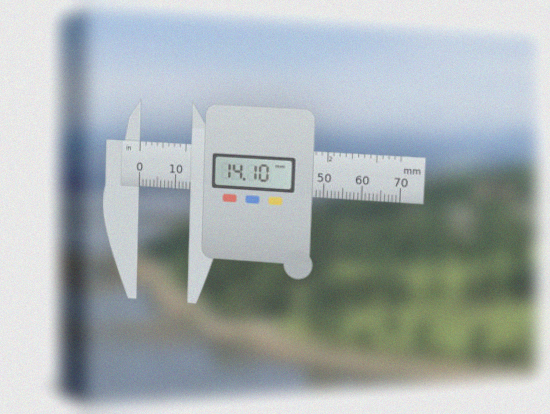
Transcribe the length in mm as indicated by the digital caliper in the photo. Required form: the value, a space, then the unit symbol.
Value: 14.10 mm
